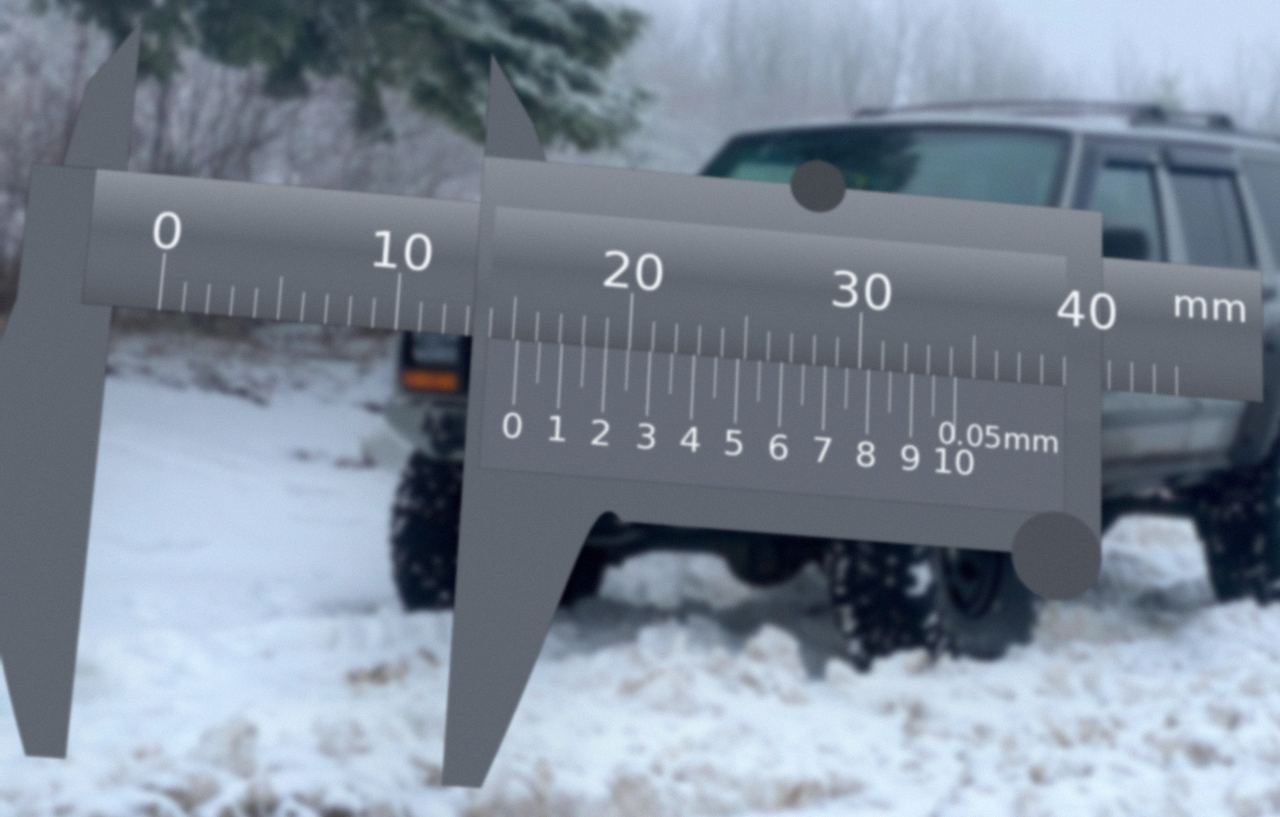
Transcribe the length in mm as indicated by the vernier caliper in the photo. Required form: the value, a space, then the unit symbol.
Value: 15.2 mm
